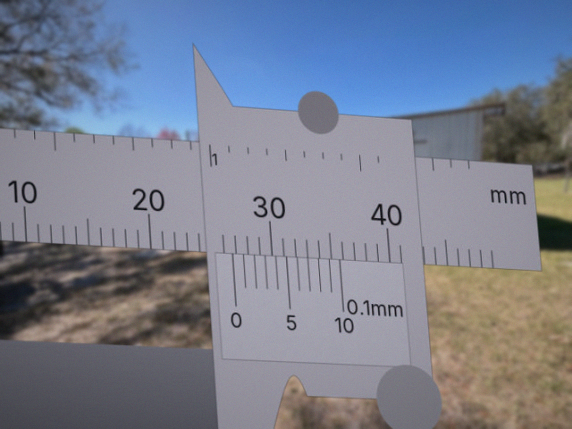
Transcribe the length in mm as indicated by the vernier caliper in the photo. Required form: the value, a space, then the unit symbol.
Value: 26.7 mm
